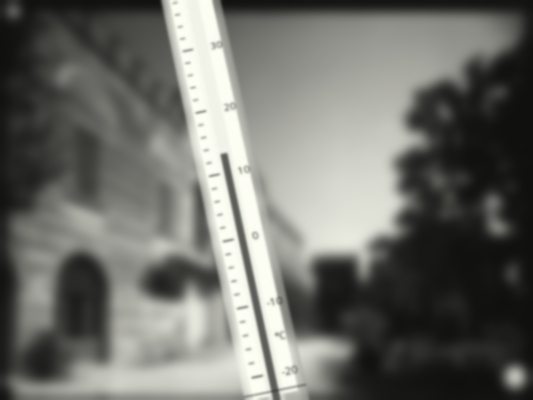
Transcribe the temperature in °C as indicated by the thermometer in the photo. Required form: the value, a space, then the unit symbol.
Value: 13 °C
